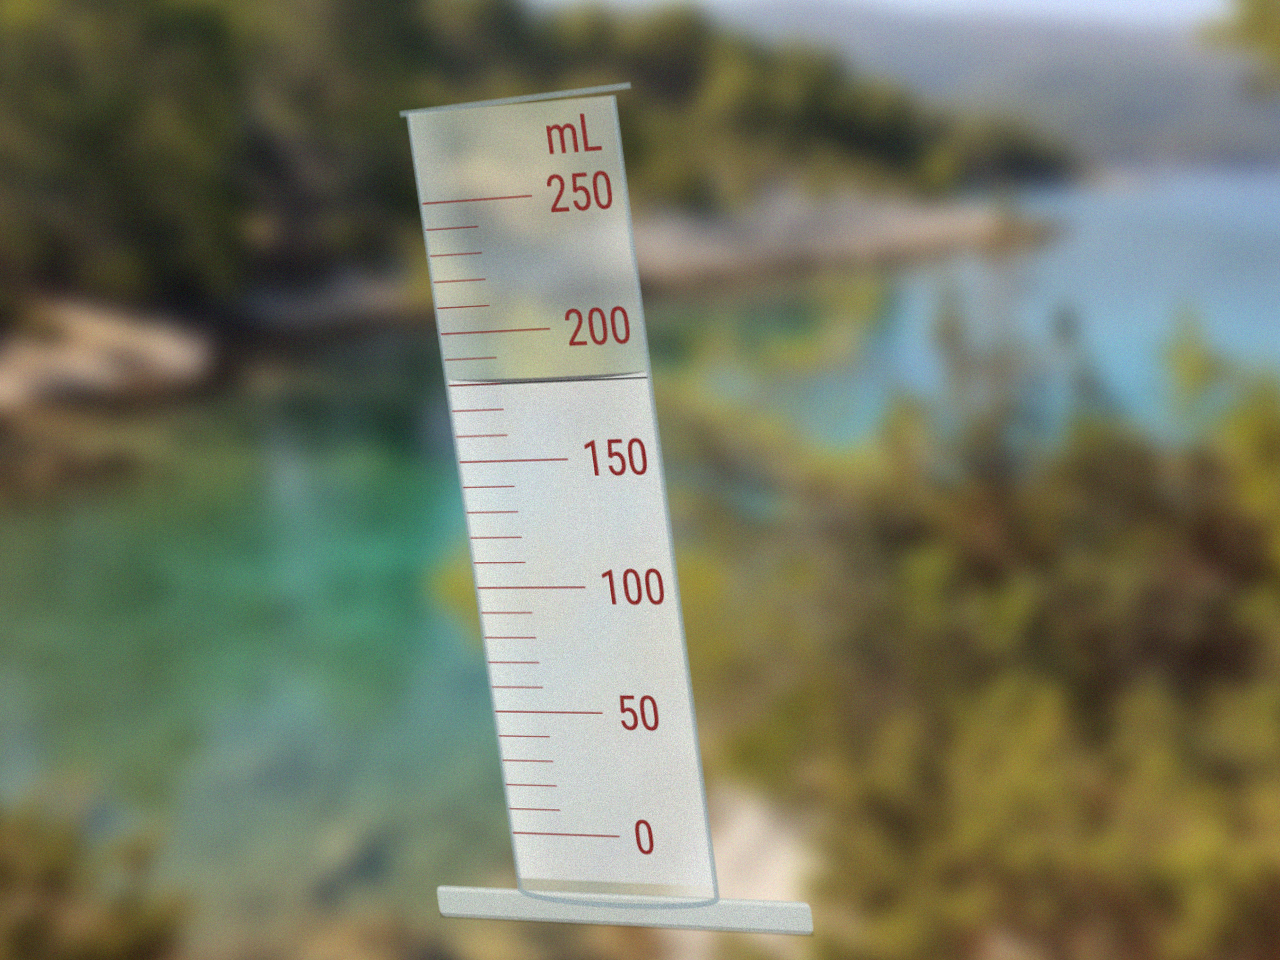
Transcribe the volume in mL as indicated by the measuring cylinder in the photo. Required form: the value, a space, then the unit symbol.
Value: 180 mL
